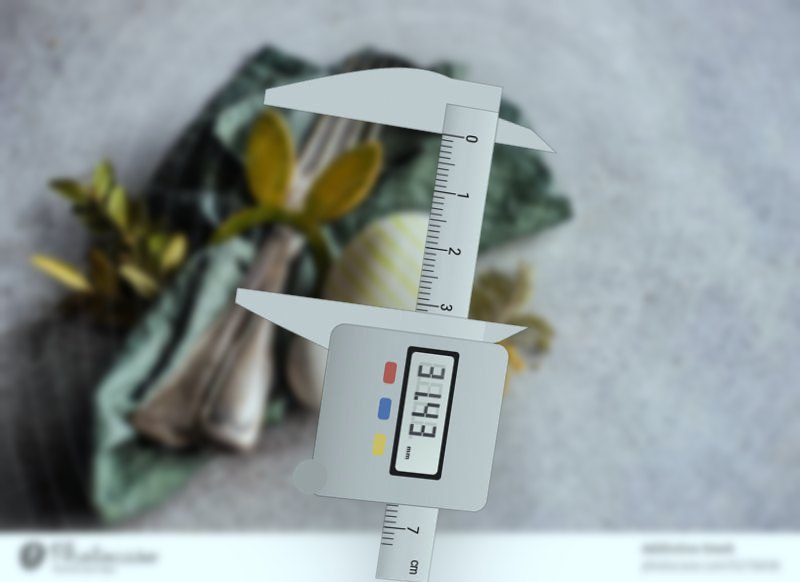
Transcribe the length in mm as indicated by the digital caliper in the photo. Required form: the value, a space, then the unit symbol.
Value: 31.43 mm
